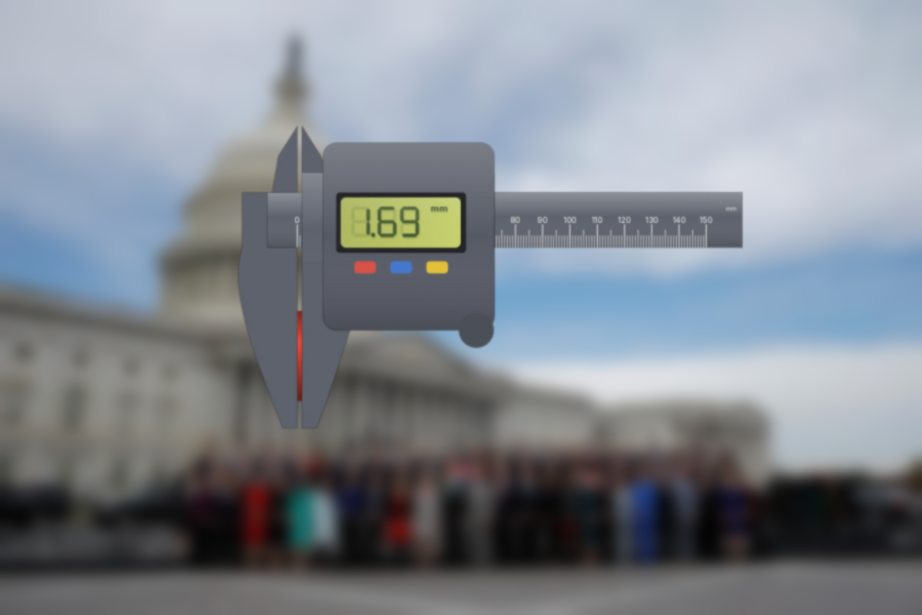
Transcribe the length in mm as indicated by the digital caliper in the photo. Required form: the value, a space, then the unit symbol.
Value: 1.69 mm
